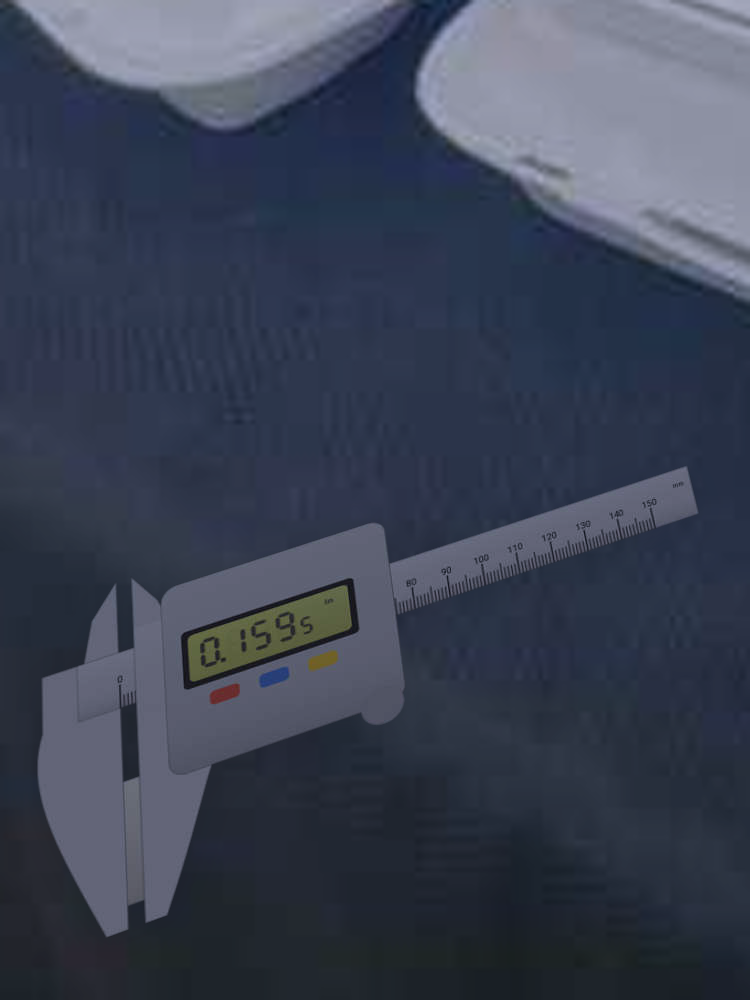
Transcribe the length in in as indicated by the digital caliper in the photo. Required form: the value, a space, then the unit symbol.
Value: 0.1595 in
